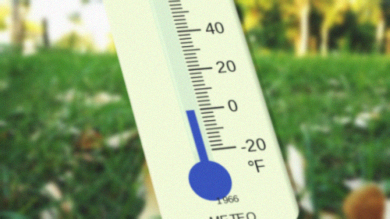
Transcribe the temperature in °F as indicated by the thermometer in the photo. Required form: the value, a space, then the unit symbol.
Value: 0 °F
